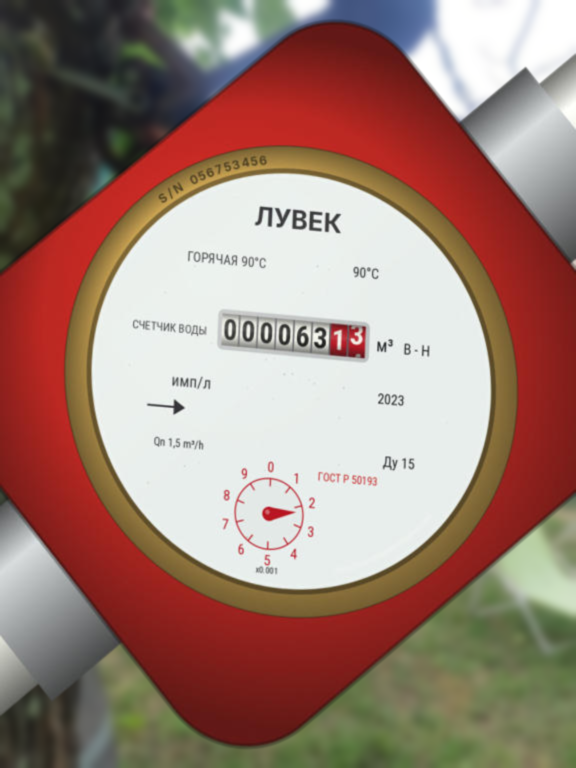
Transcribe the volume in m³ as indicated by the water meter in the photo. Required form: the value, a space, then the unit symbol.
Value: 63.132 m³
